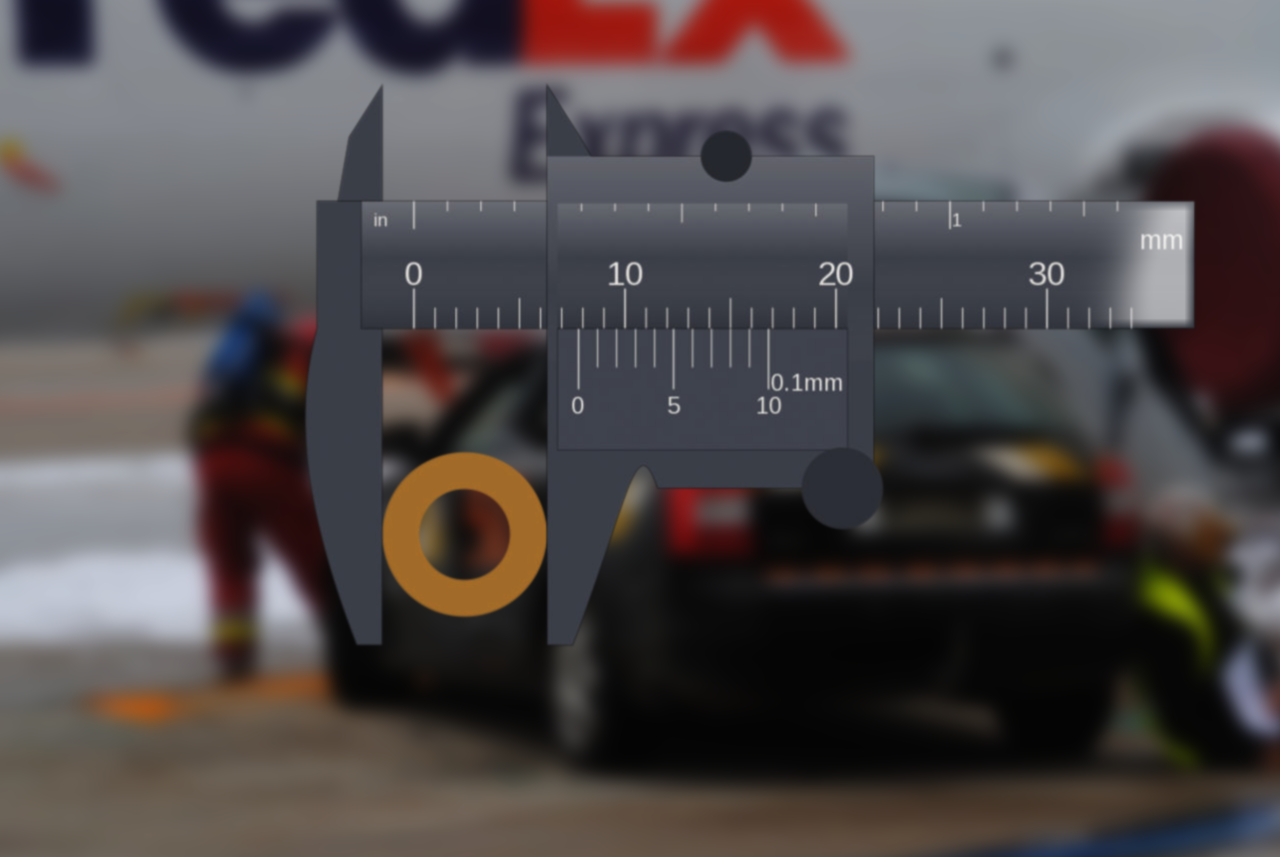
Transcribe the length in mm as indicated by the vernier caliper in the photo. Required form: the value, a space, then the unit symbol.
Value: 7.8 mm
